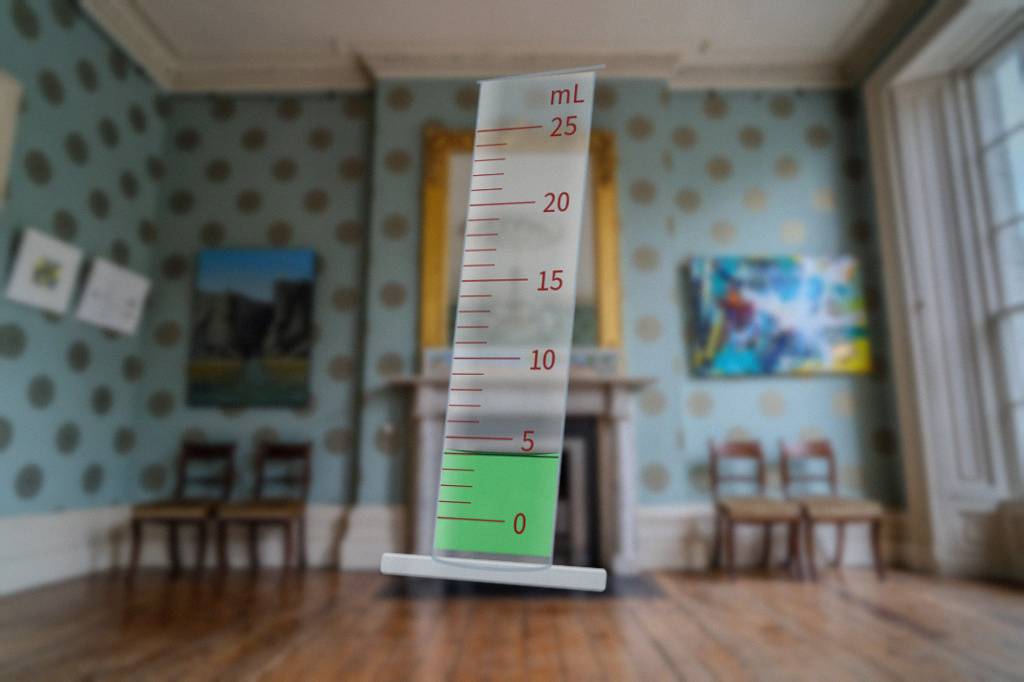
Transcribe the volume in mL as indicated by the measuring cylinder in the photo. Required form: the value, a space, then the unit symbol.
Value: 4 mL
